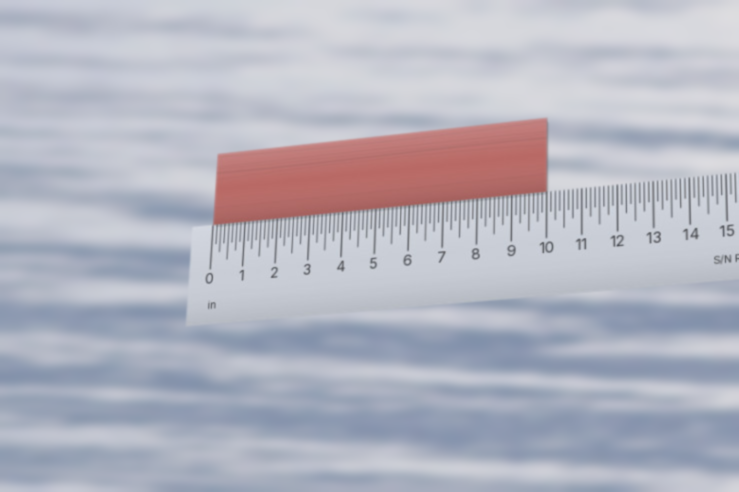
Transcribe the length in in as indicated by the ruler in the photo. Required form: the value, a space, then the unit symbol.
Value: 10 in
